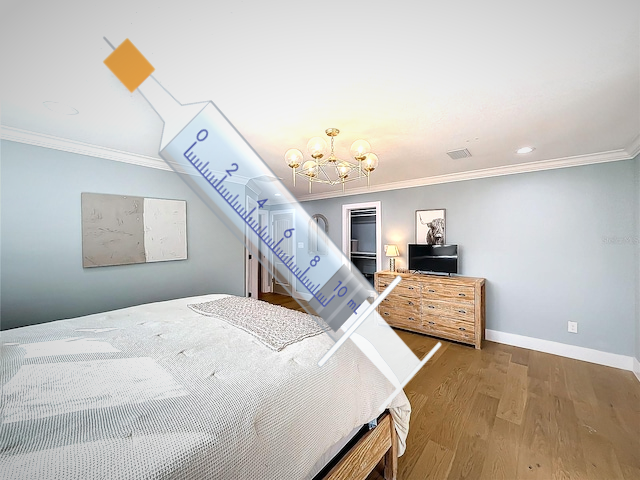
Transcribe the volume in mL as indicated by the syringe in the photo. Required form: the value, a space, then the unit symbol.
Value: 9.2 mL
